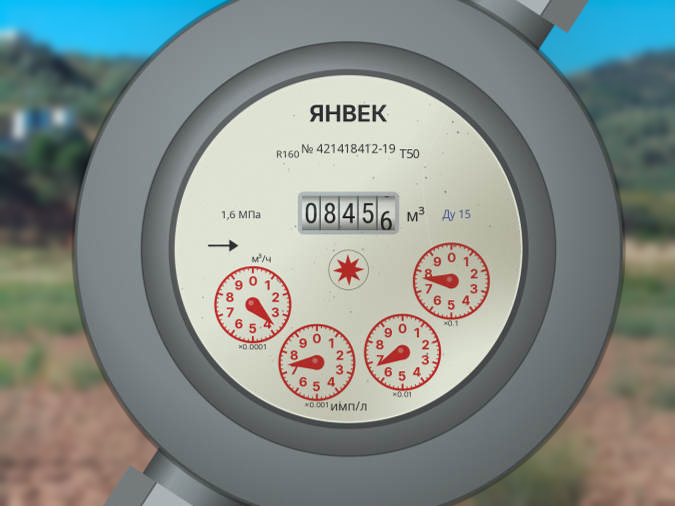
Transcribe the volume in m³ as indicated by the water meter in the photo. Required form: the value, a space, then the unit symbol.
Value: 8455.7673 m³
